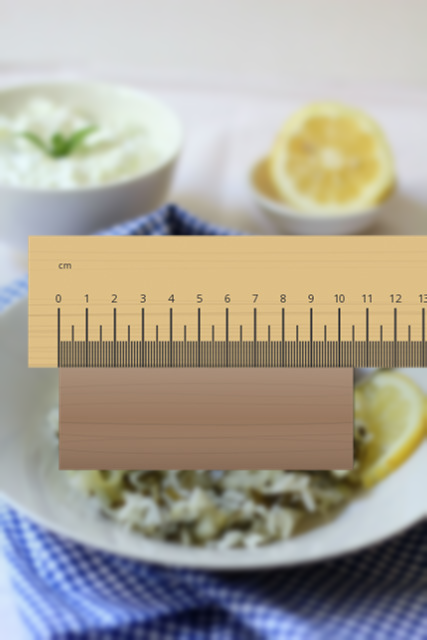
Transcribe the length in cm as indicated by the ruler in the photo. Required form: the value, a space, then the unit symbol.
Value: 10.5 cm
